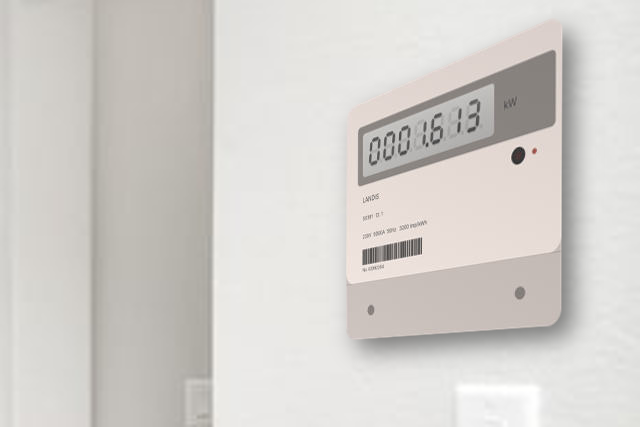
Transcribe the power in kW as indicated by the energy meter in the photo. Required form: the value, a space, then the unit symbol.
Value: 1.613 kW
